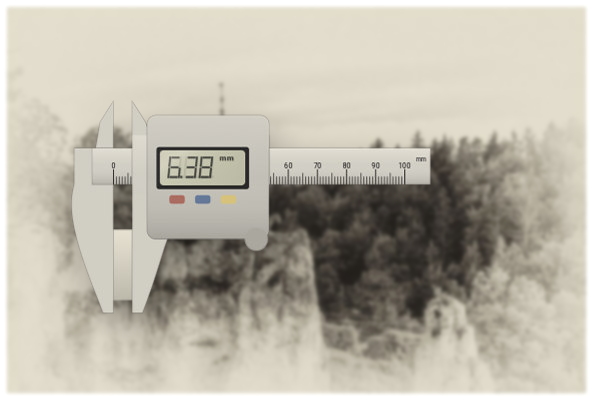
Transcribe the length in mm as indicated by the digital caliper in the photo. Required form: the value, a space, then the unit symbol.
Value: 6.38 mm
